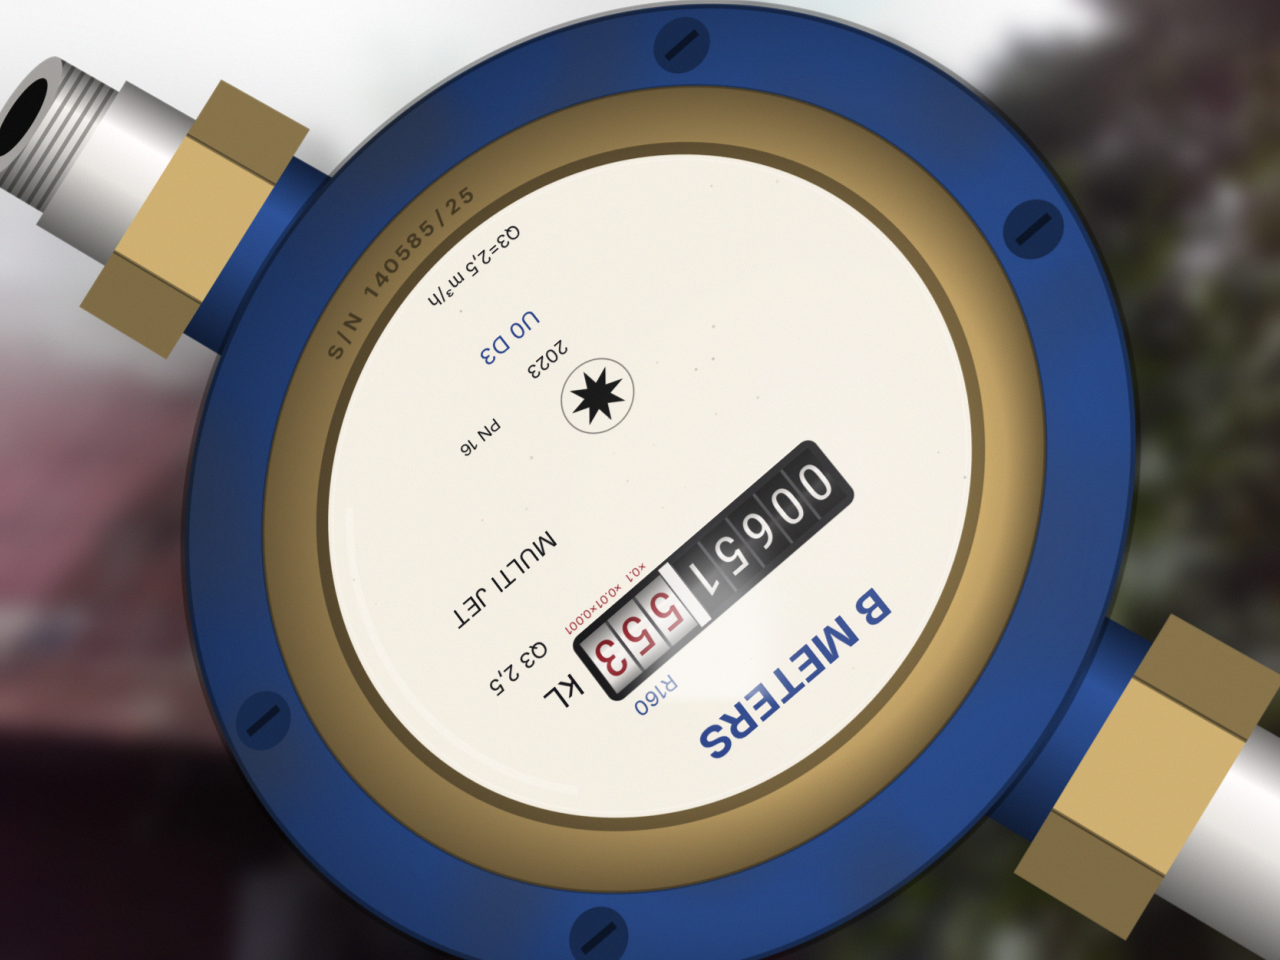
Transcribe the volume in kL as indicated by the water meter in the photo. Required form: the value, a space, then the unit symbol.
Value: 651.553 kL
